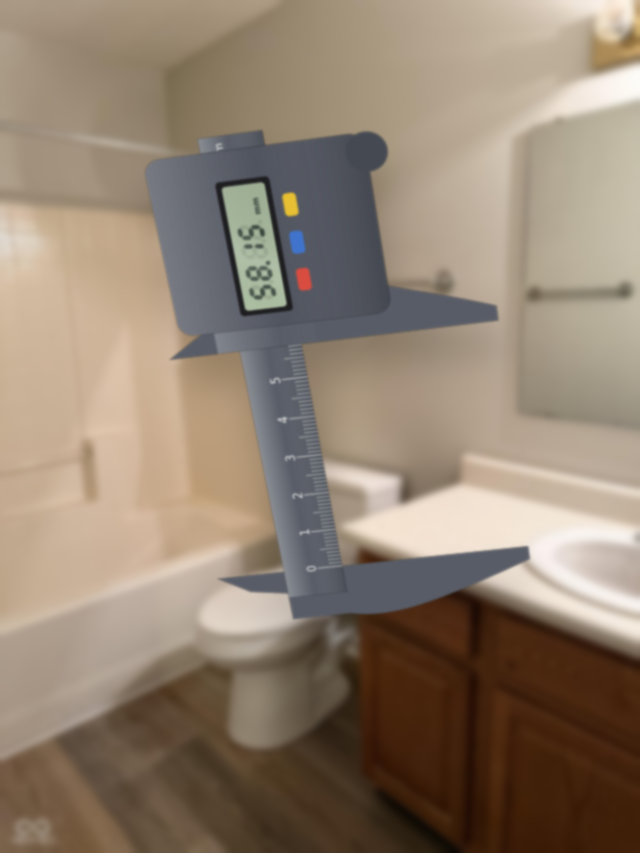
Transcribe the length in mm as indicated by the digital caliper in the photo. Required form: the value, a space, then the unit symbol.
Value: 58.15 mm
